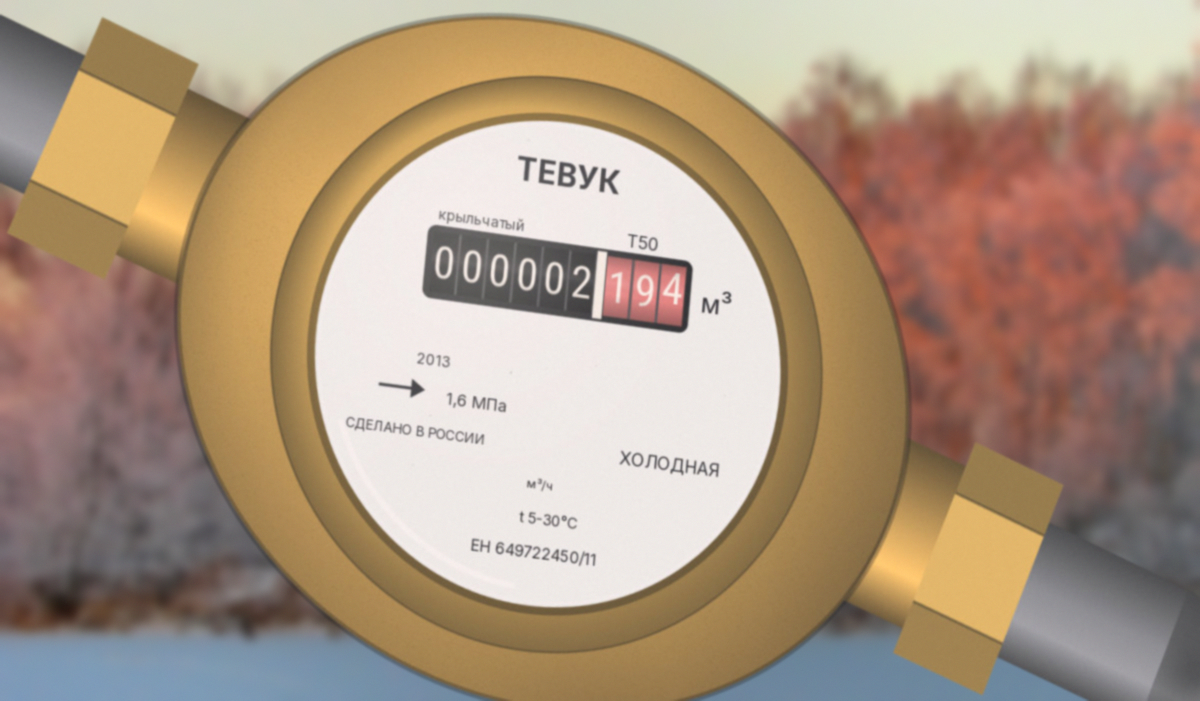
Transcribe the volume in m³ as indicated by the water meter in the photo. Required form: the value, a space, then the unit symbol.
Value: 2.194 m³
